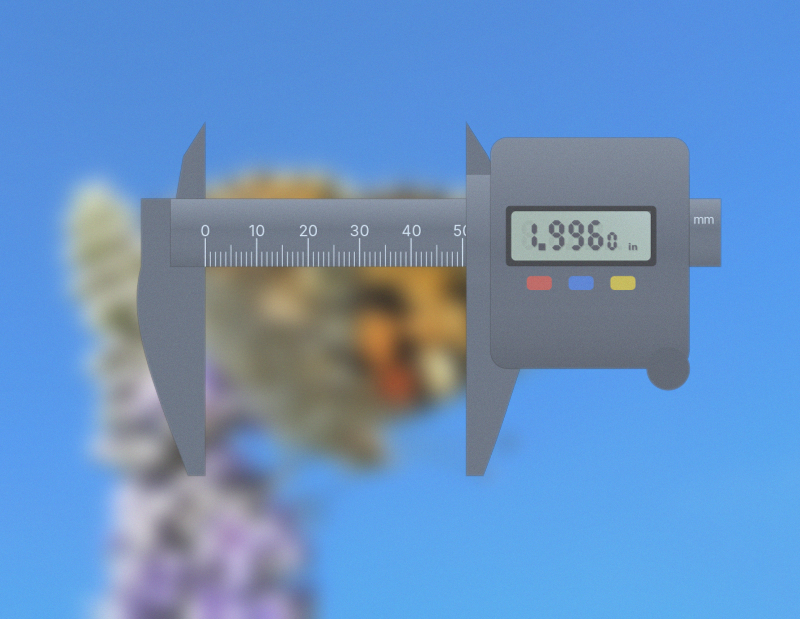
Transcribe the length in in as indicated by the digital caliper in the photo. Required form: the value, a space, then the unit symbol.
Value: 1.9960 in
